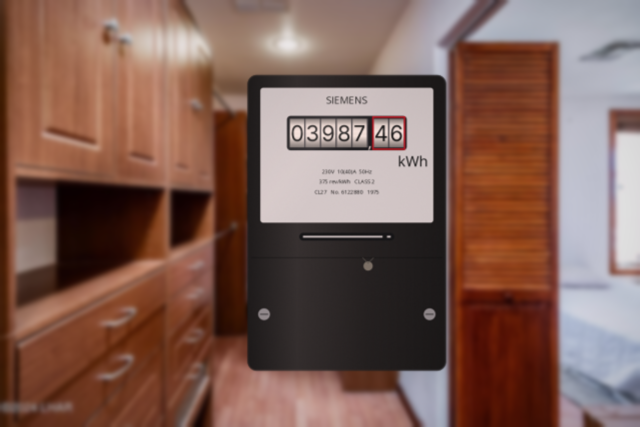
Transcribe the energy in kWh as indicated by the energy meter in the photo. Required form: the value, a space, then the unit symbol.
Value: 3987.46 kWh
